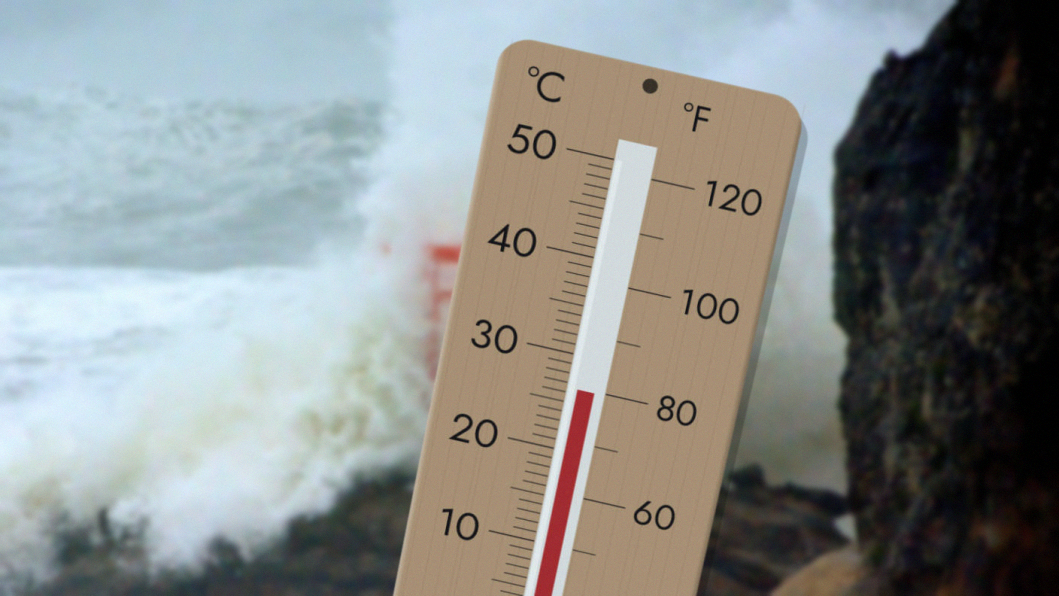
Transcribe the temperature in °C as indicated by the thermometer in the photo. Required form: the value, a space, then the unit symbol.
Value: 26.5 °C
